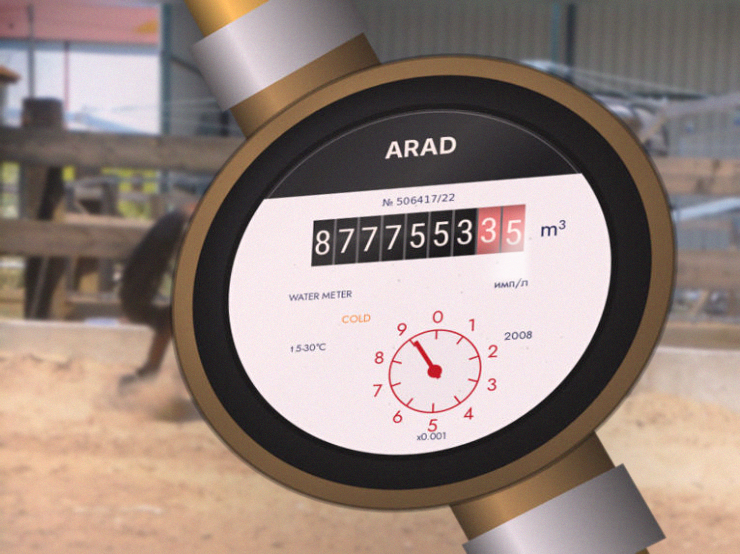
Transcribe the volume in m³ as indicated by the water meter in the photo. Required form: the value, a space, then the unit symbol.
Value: 8777553.349 m³
